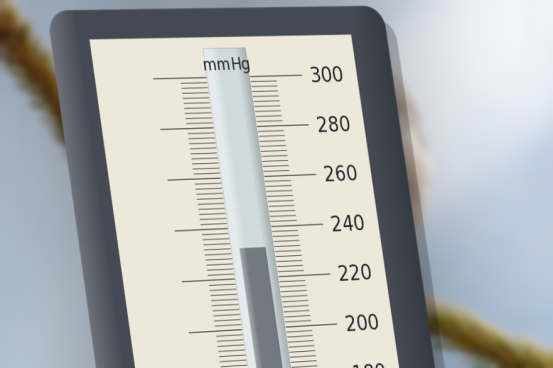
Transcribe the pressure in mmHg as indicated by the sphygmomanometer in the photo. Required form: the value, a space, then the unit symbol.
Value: 232 mmHg
